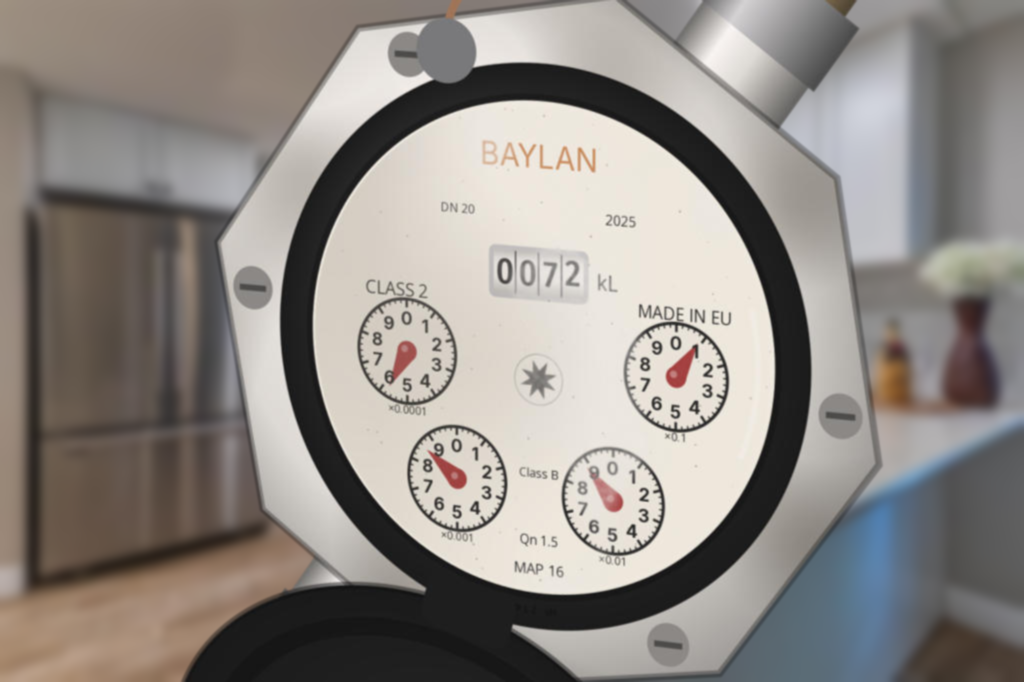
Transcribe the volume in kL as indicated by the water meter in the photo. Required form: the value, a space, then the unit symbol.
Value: 72.0885 kL
